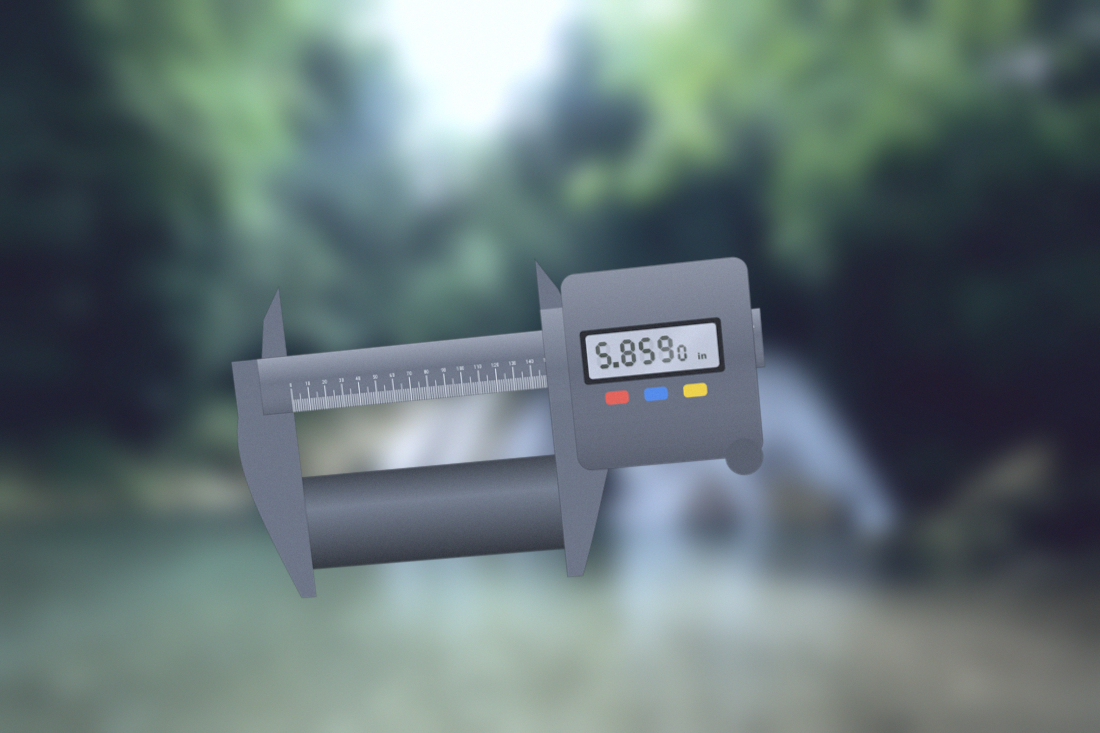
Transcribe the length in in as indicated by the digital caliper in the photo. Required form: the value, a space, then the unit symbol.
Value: 5.8590 in
